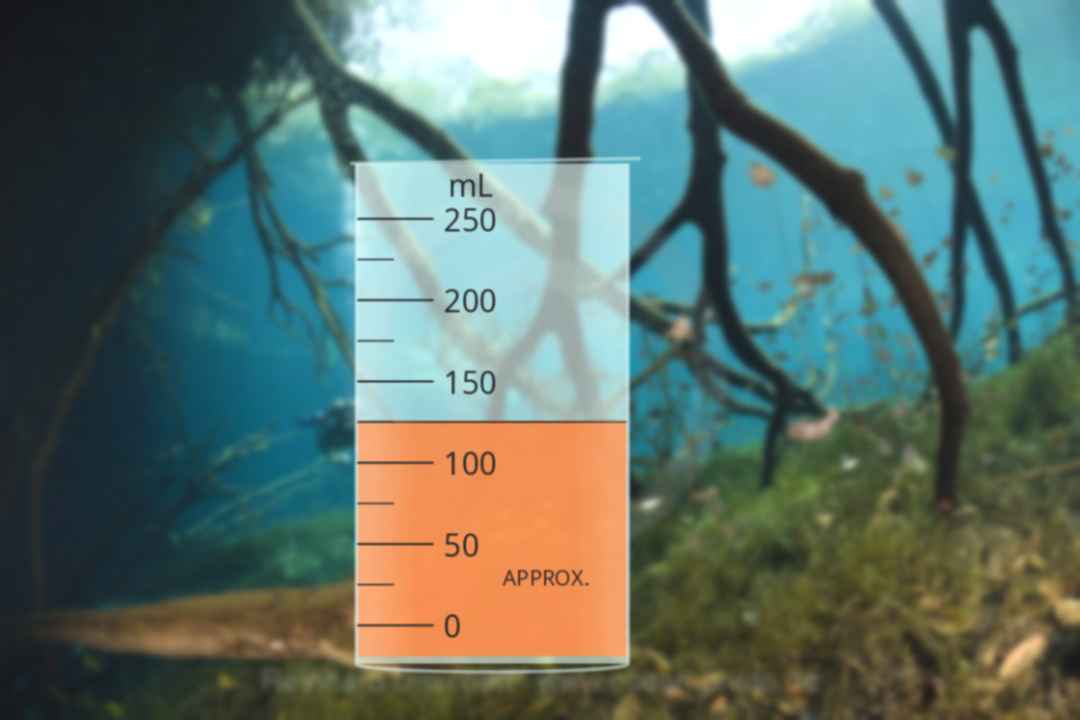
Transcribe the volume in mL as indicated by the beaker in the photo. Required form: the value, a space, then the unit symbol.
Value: 125 mL
